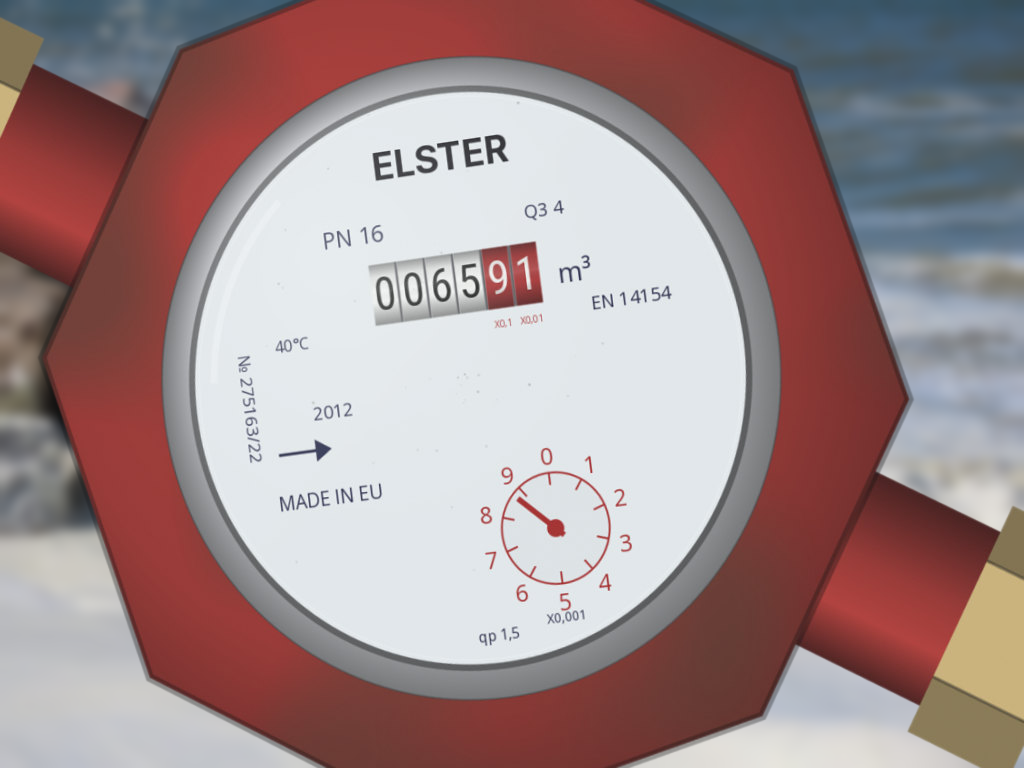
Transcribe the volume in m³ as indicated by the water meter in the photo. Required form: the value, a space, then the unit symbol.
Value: 65.918 m³
